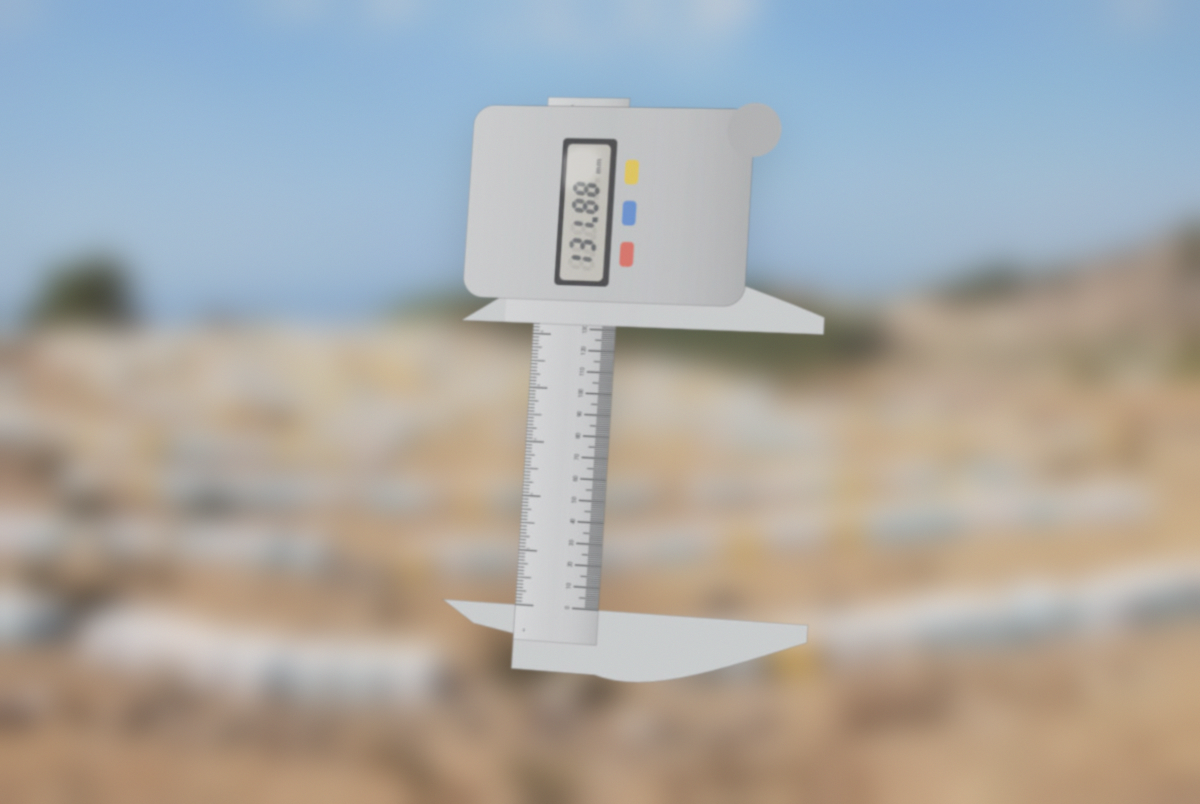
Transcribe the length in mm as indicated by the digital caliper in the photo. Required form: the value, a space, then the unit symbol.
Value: 131.88 mm
